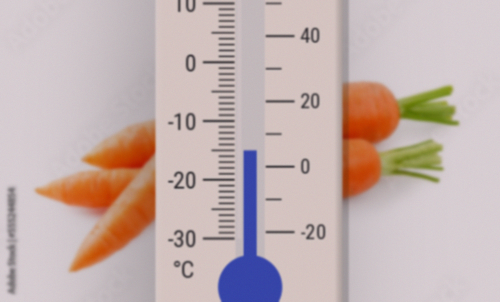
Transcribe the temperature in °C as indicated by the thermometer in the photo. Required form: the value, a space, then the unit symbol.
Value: -15 °C
